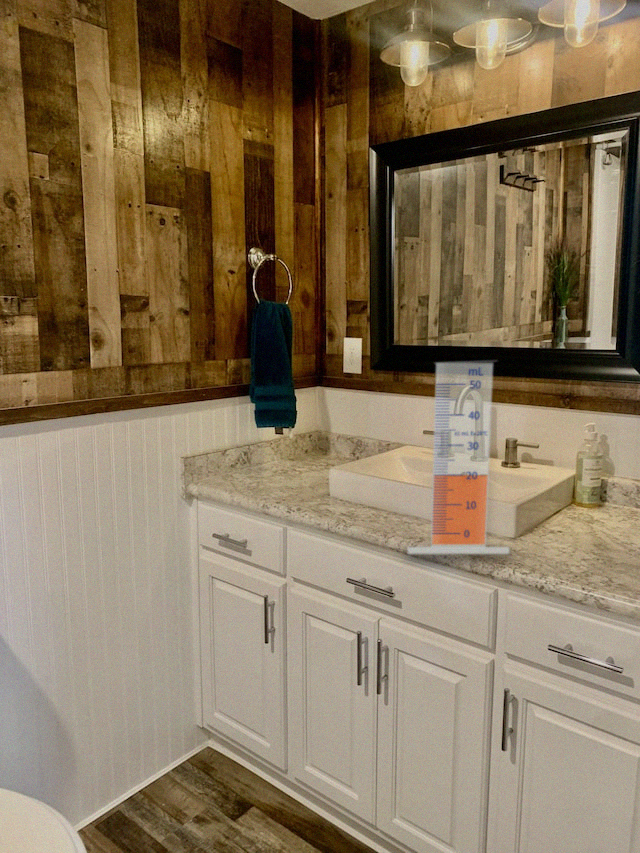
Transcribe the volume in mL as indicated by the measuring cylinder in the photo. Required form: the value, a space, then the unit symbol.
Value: 20 mL
